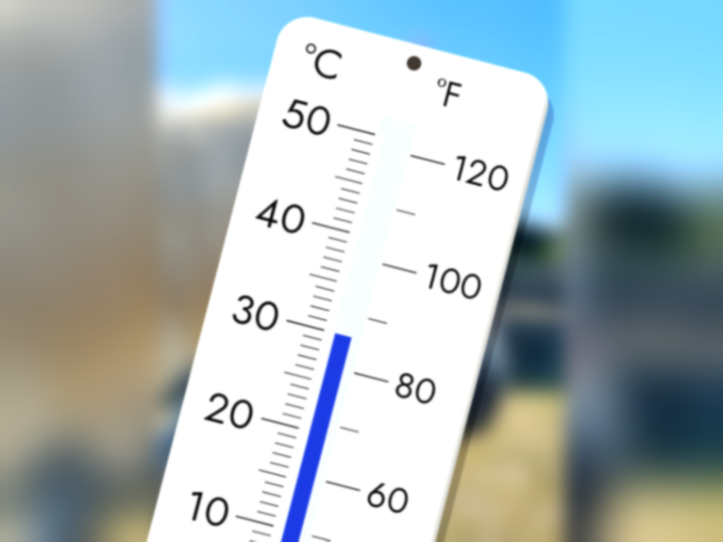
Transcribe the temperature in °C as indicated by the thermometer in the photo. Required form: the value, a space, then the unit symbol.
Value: 30 °C
